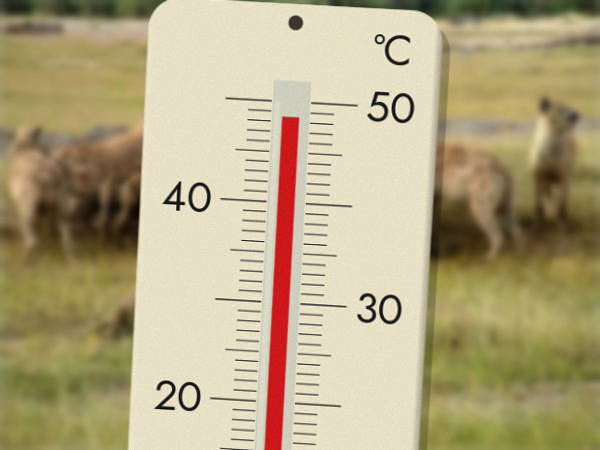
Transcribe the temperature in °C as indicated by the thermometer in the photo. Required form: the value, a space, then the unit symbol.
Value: 48.5 °C
